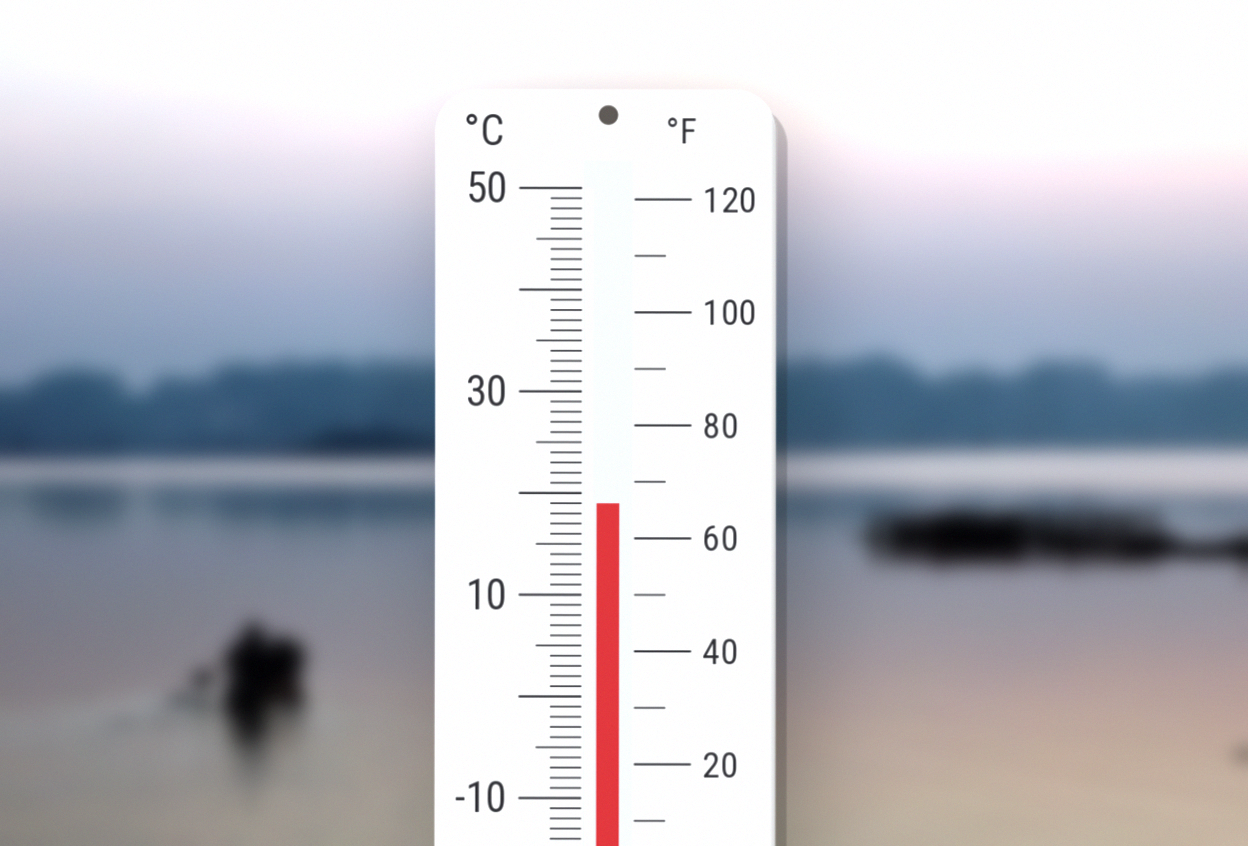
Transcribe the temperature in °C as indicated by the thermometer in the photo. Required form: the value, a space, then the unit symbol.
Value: 19 °C
